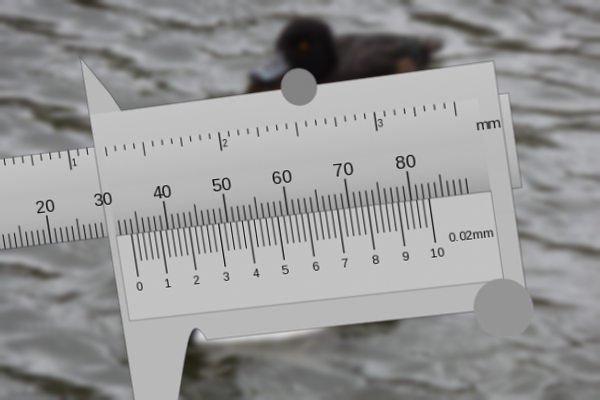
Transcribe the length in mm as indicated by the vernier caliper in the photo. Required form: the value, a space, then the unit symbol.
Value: 33.8 mm
